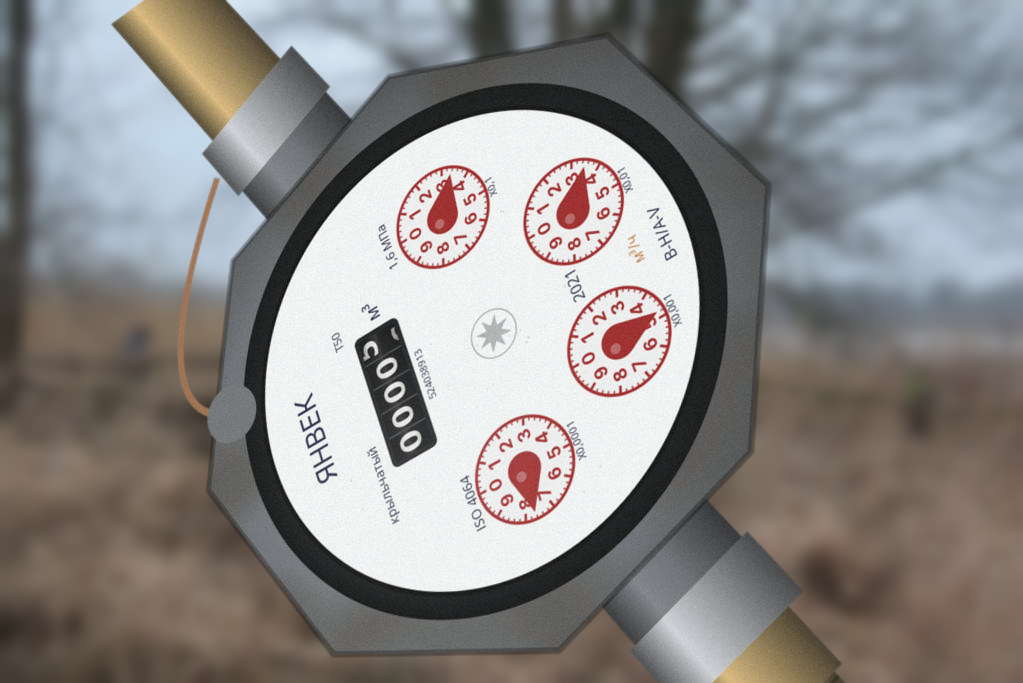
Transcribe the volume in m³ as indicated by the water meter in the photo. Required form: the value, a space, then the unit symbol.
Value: 5.3347 m³
